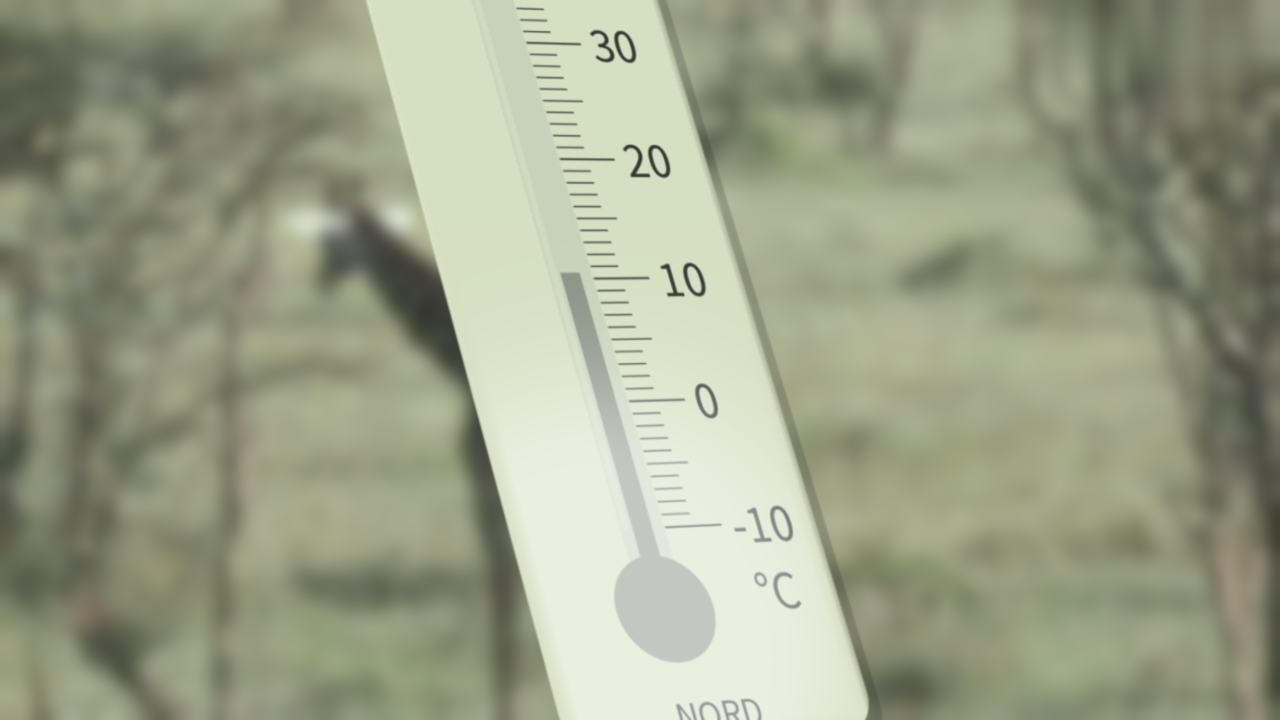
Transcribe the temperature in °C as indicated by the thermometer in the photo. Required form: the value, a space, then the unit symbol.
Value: 10.5 °C
